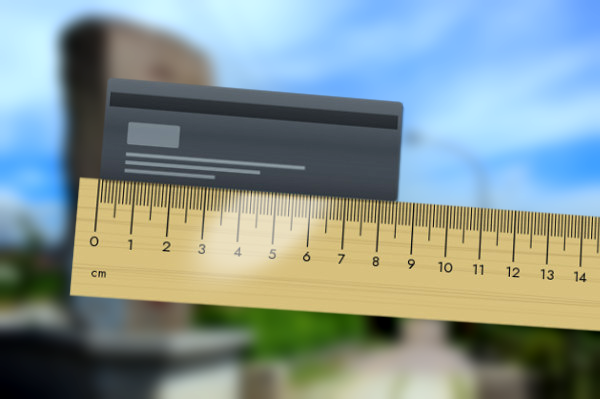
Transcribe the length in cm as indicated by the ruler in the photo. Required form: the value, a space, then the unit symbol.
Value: 8.5 cm
